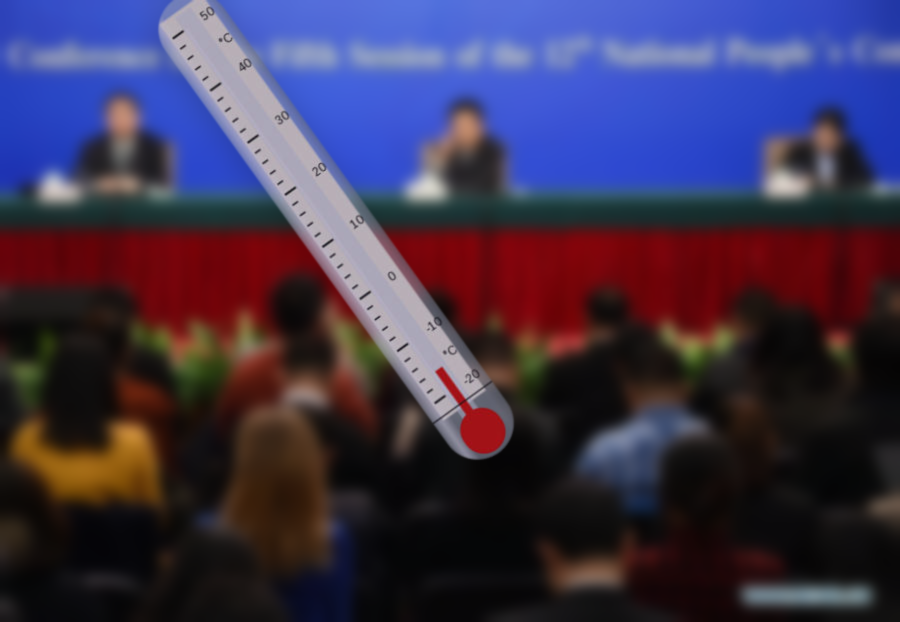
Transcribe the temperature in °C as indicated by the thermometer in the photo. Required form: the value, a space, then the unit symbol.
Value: -16 °C
